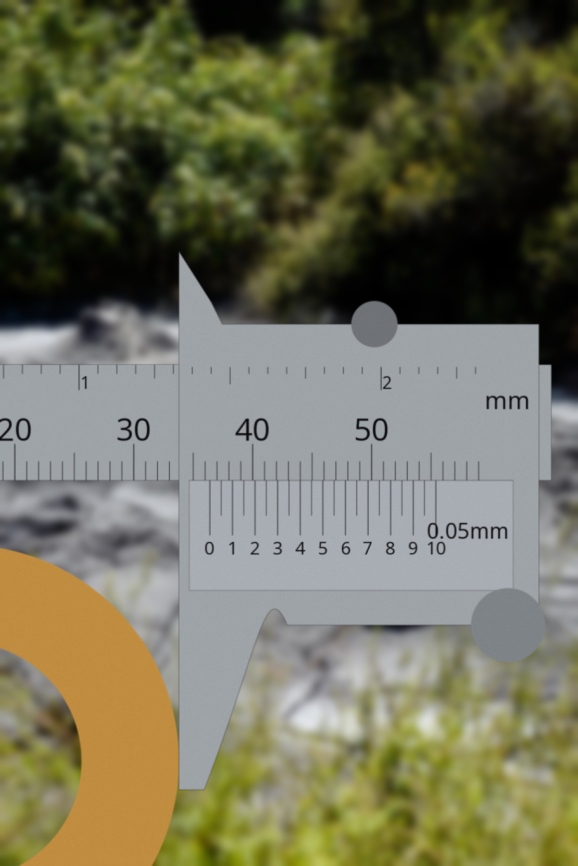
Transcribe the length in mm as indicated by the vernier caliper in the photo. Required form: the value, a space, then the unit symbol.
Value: 36.4 mm
